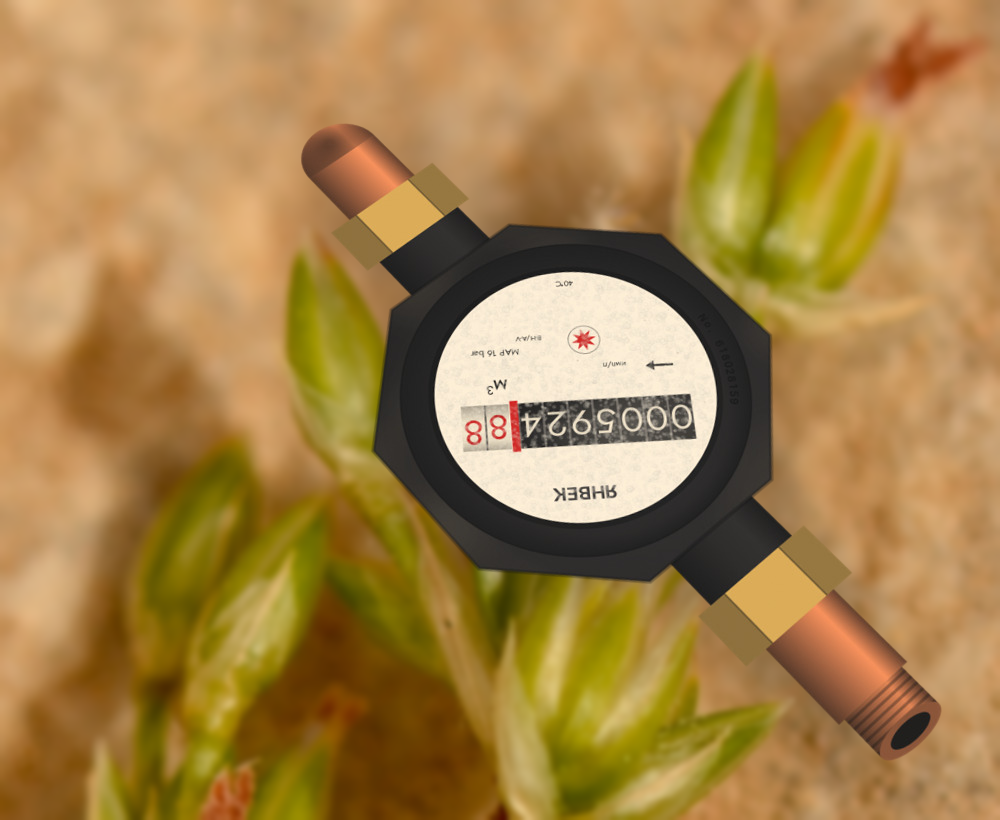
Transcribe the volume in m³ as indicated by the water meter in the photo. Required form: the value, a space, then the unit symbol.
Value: 5924.88 m³
